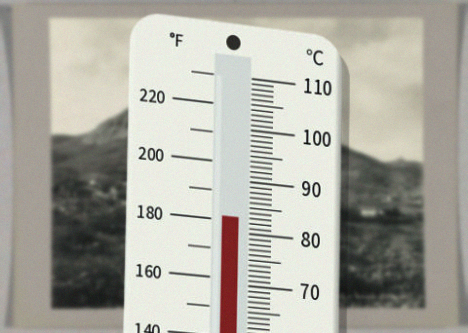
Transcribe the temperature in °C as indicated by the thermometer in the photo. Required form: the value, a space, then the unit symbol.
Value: 83 °C
